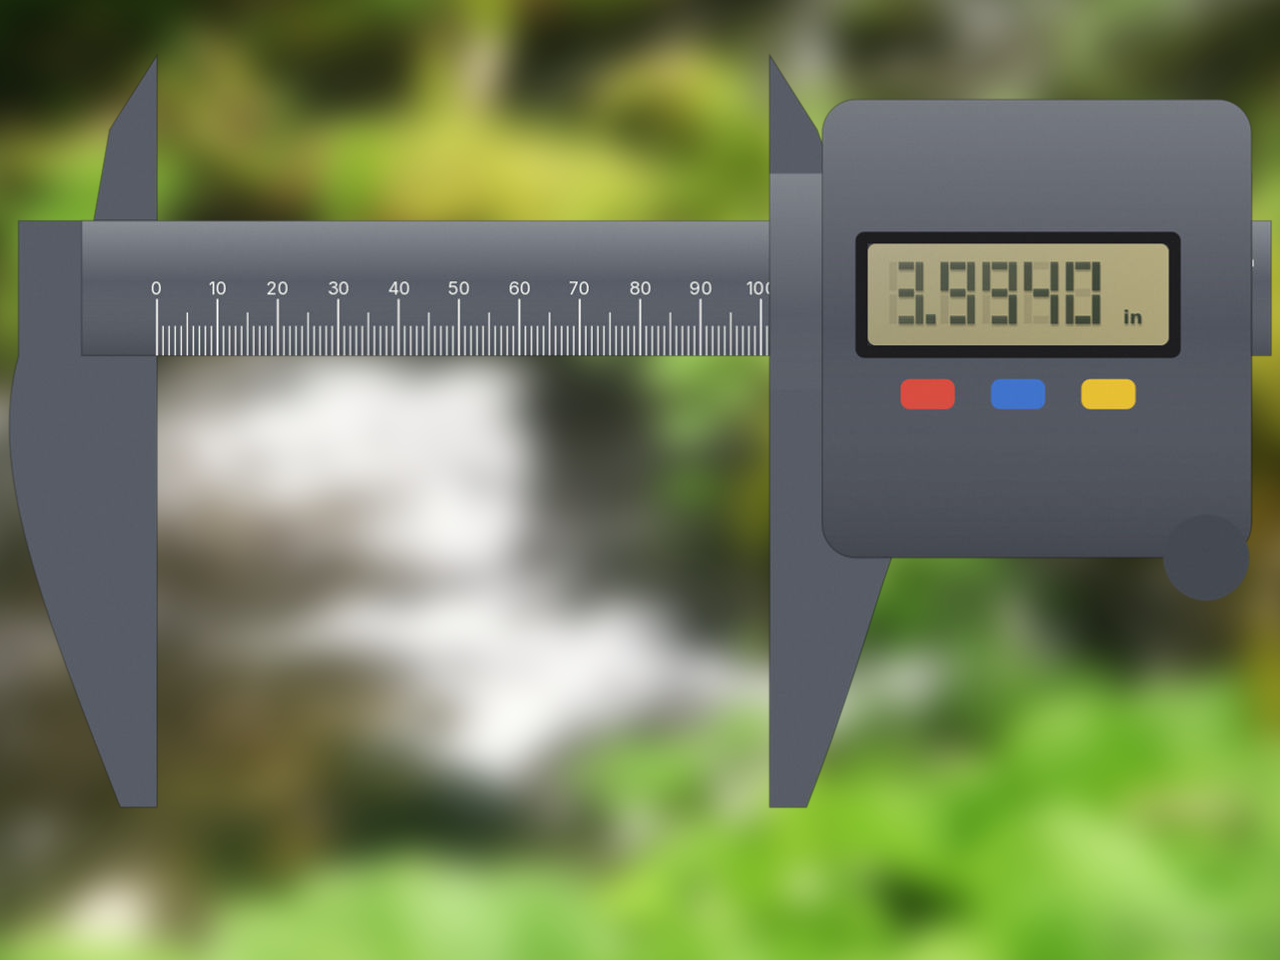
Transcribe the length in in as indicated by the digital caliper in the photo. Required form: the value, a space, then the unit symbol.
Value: 3.9940 in
